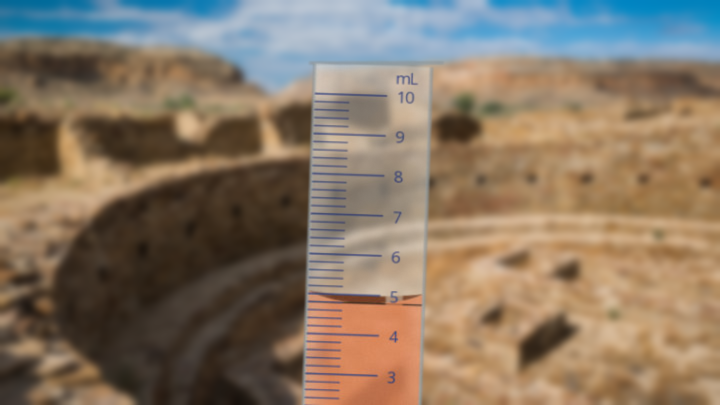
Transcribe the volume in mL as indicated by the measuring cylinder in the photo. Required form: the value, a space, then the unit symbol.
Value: 4.8 mL
